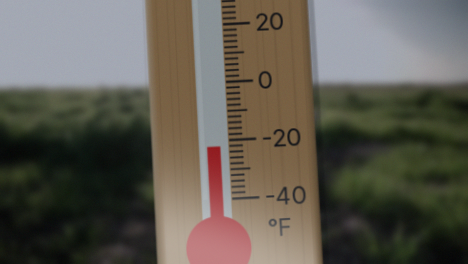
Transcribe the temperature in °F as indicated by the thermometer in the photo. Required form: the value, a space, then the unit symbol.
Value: -22 °F
